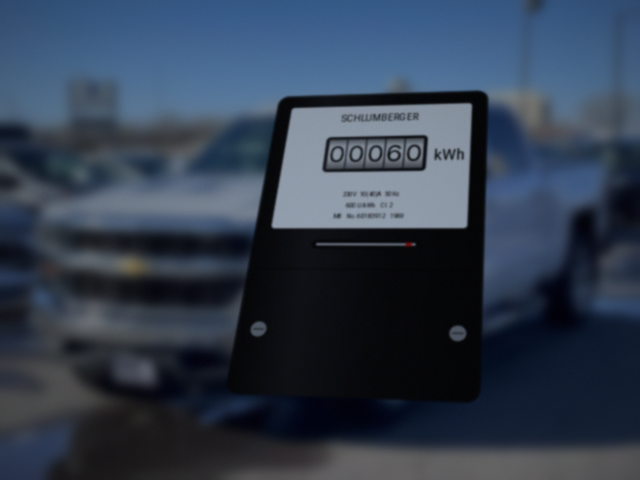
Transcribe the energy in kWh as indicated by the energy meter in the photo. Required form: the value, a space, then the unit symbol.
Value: 60 kWh
